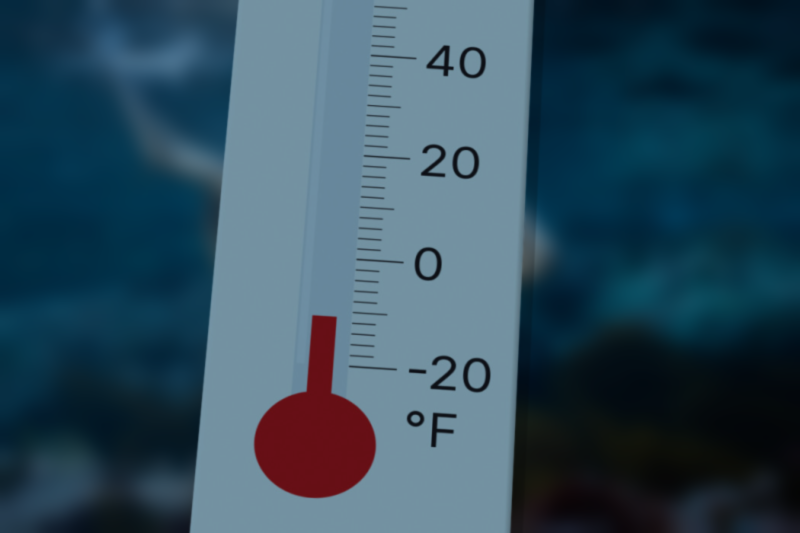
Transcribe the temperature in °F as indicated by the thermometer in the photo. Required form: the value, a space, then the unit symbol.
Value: -11 °F
